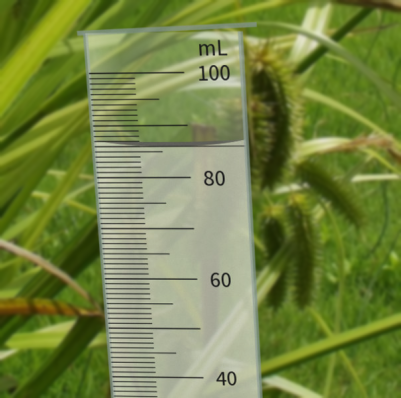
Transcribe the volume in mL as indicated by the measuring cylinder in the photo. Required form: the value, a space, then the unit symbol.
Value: 86 mL
